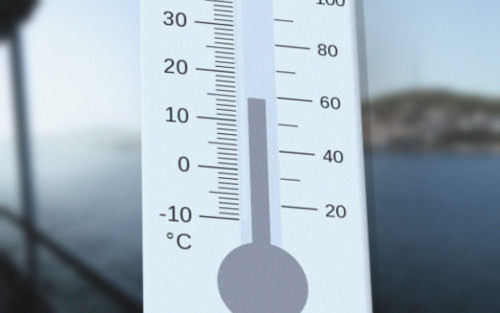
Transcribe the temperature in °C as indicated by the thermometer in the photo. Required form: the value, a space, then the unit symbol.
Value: 15 °C
